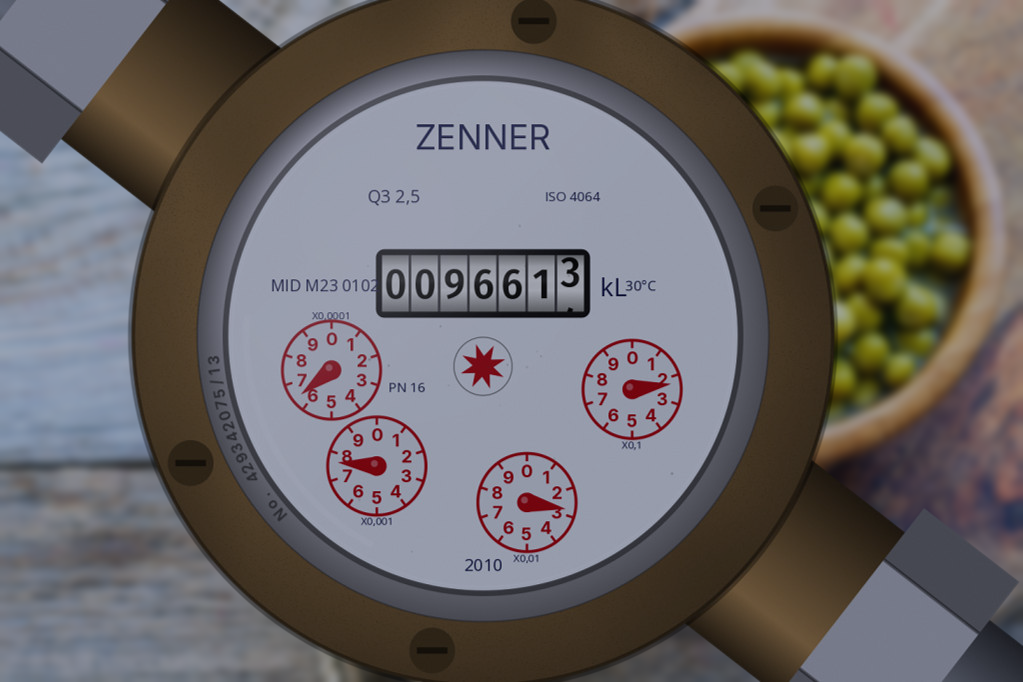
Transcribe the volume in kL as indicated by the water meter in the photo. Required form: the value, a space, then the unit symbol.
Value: 96613.2276 kL
